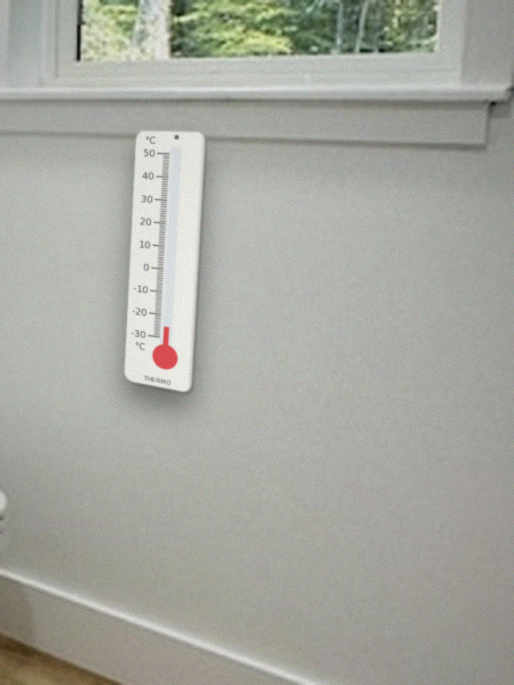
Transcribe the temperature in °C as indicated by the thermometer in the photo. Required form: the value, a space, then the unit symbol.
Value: -25 °C
